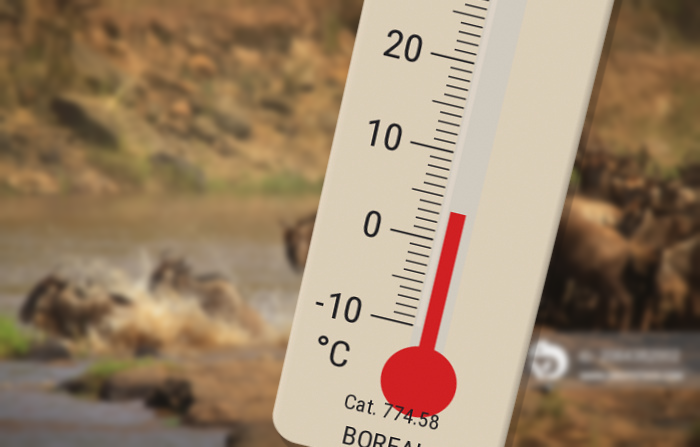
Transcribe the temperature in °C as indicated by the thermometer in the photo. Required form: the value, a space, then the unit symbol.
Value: 3.5 °C
